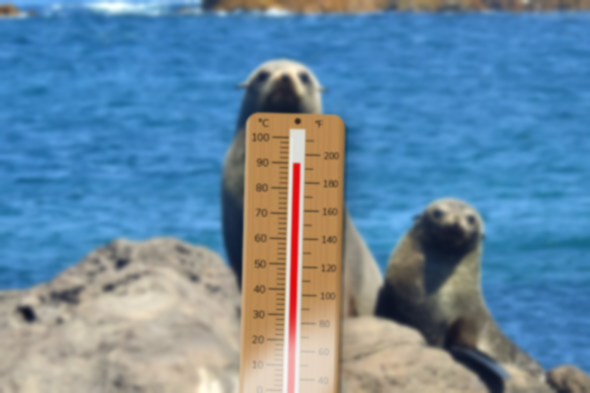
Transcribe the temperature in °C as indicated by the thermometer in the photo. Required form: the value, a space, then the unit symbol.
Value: 90 °C
